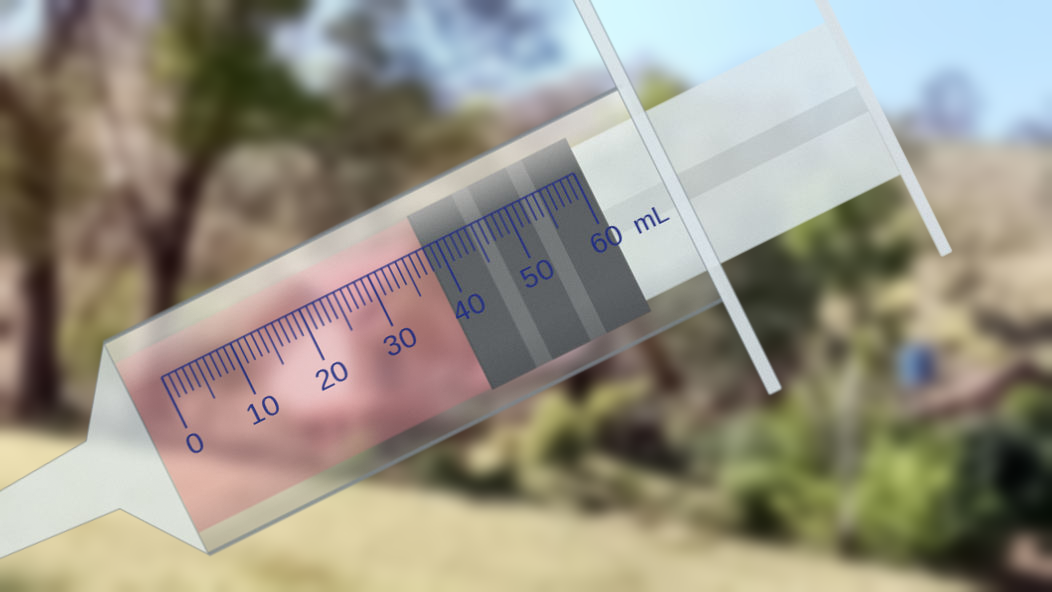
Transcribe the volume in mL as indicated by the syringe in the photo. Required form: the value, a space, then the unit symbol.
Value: 38 mL
